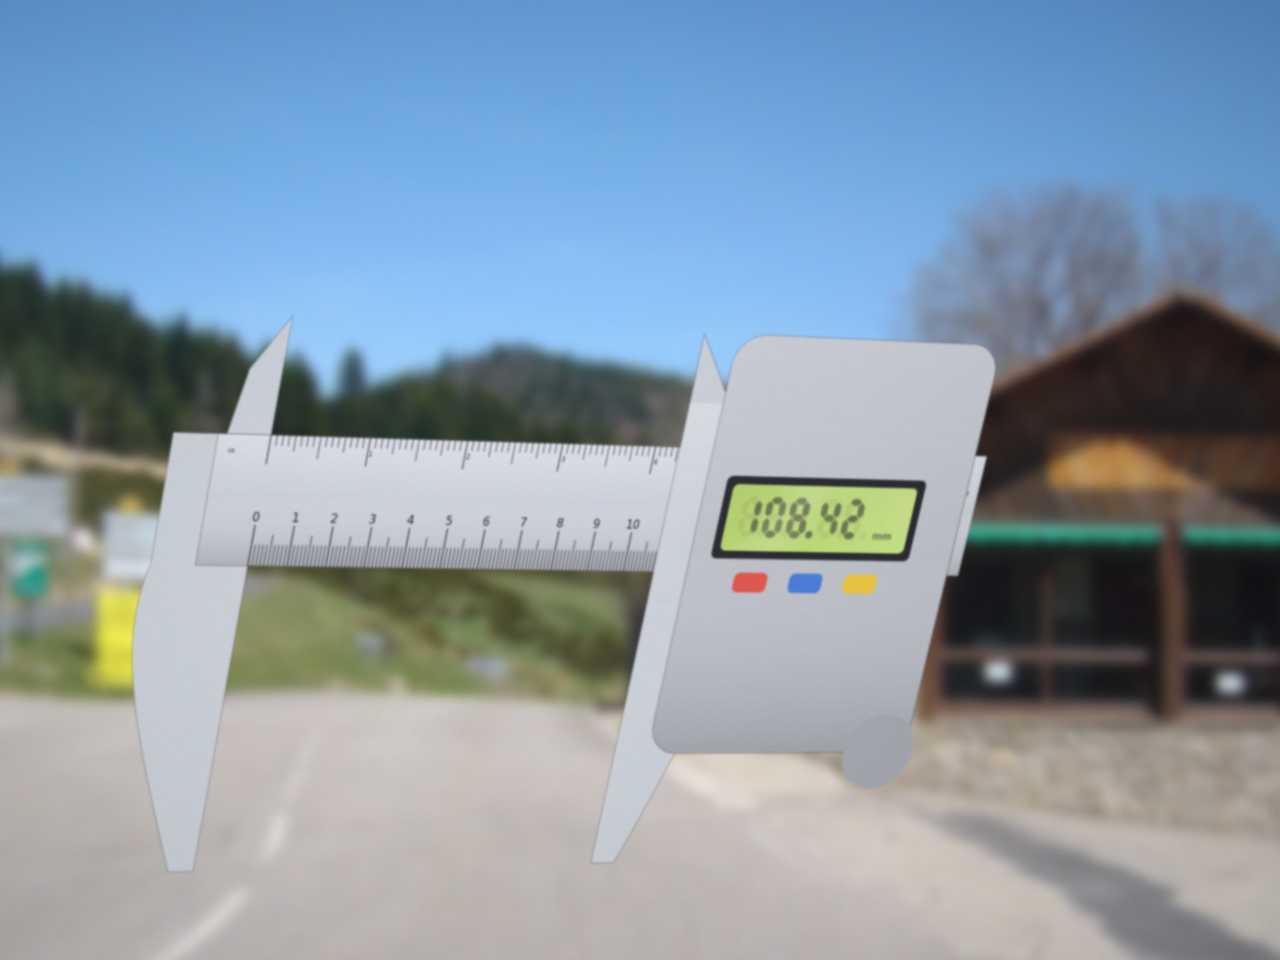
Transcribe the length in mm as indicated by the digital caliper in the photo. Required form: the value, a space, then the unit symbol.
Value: 108.42 mm
